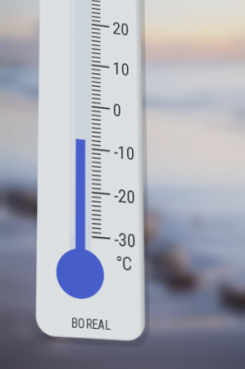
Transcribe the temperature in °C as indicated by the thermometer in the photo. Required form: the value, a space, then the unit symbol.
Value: -8 °C
